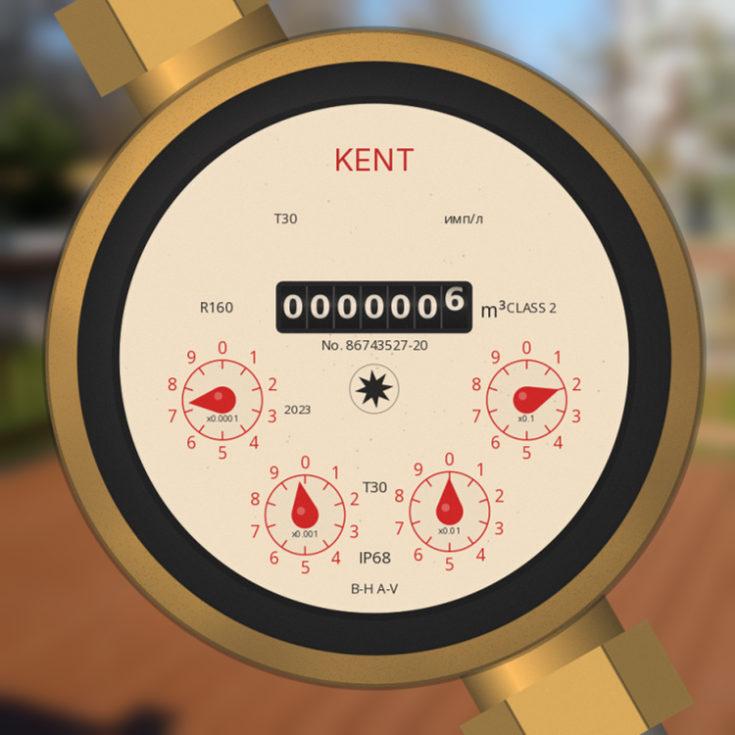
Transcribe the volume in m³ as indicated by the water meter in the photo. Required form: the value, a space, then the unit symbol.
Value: 6.1997 m³
